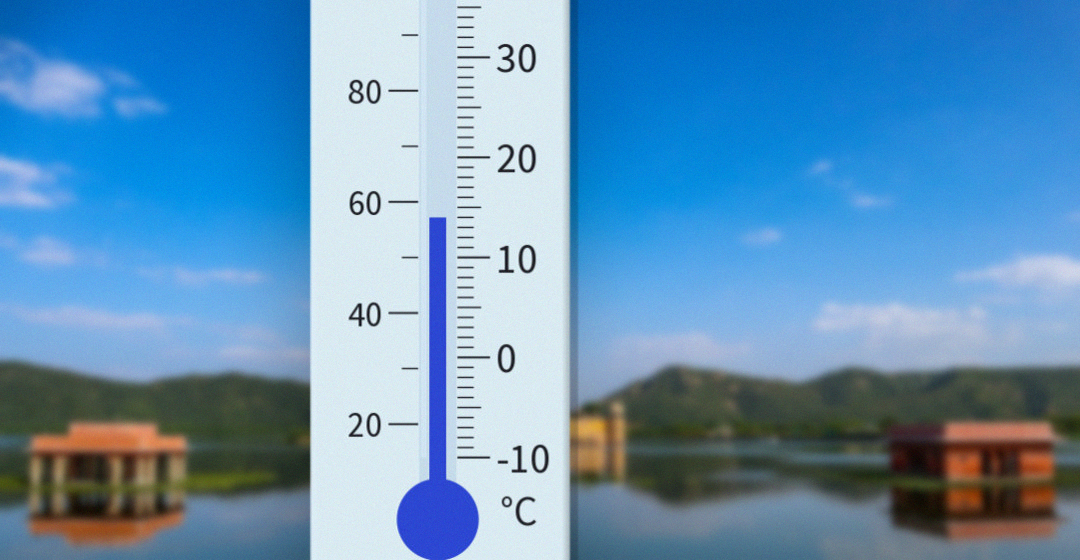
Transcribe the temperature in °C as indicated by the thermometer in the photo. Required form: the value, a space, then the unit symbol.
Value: 14 °C
